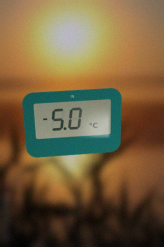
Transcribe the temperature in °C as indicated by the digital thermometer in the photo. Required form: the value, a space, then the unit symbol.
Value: -5.0 °C
